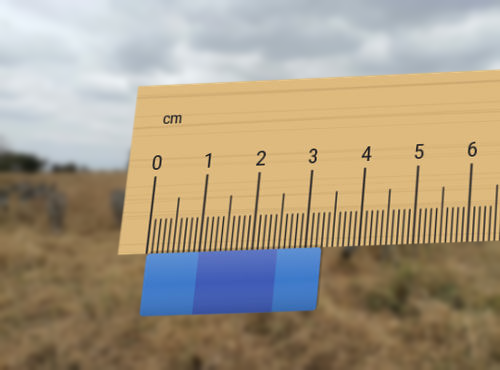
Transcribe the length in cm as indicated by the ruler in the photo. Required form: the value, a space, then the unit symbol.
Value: 3.3 cm
